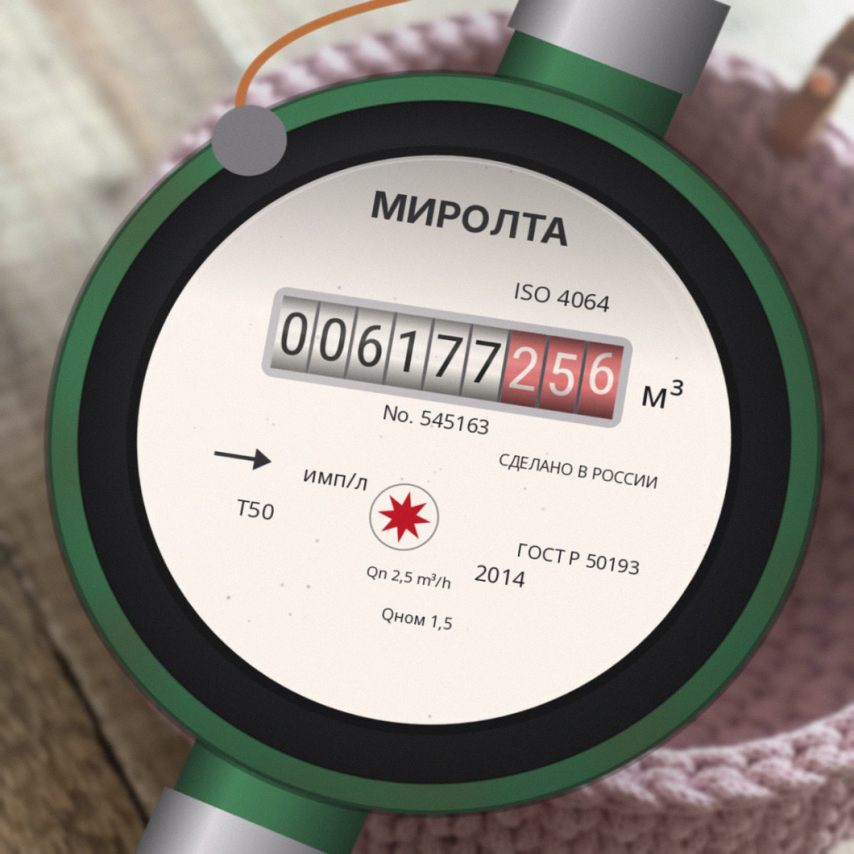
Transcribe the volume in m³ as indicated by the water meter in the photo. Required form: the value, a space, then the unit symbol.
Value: 6177.256 m³
